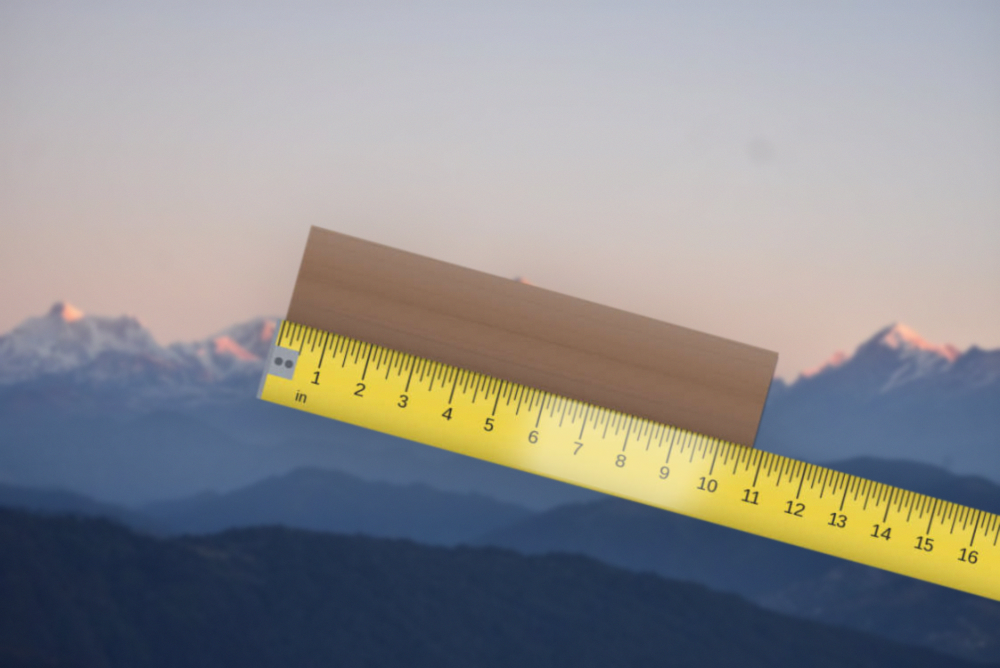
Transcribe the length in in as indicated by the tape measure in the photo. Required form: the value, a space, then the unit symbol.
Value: 10.75 in
